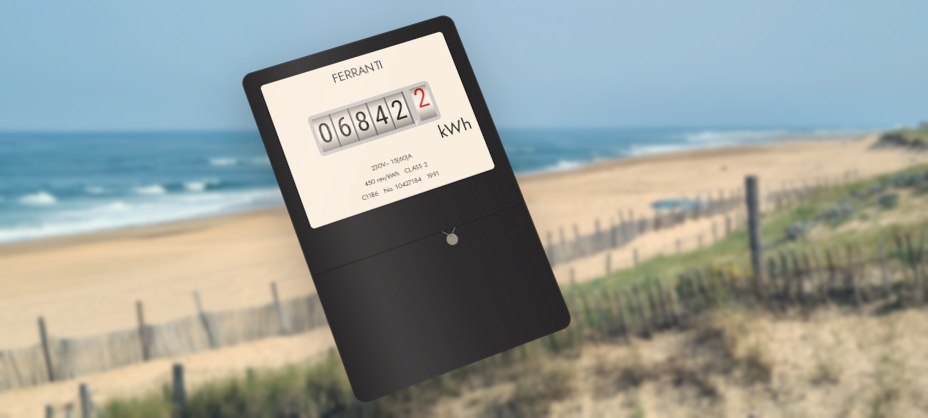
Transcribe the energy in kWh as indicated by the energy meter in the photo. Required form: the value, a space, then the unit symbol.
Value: 6842.2 kWh
